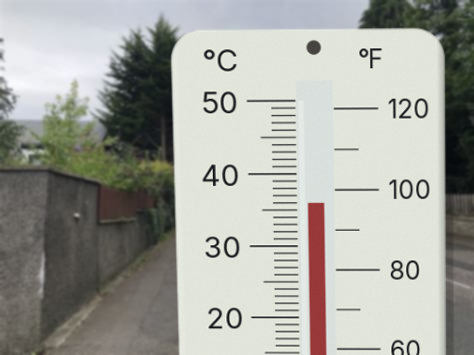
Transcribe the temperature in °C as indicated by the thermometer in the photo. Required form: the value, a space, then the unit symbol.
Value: 36 °C
